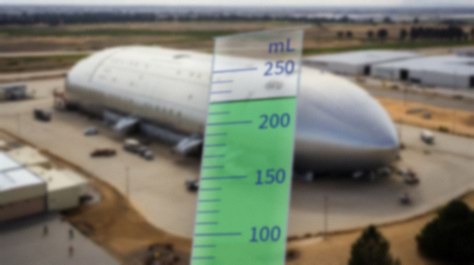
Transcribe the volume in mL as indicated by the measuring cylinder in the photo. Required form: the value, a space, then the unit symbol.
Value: 220 mL
